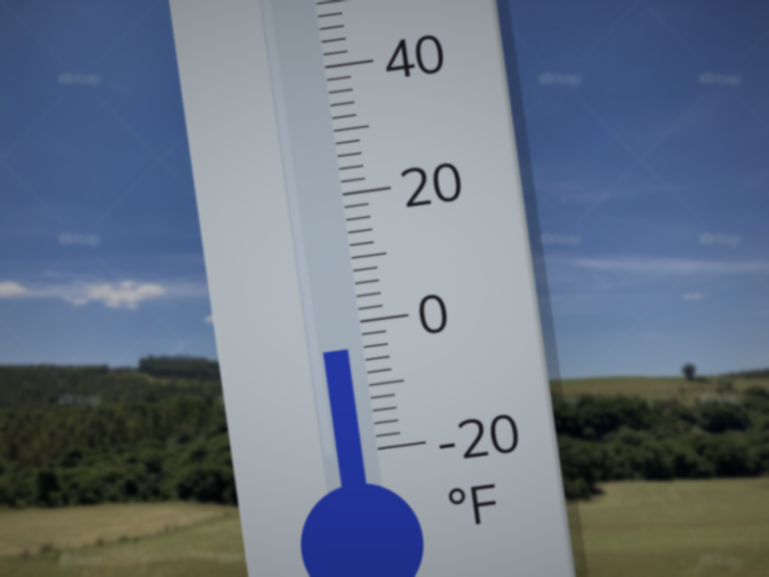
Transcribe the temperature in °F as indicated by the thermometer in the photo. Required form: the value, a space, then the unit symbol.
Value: -4 °F
